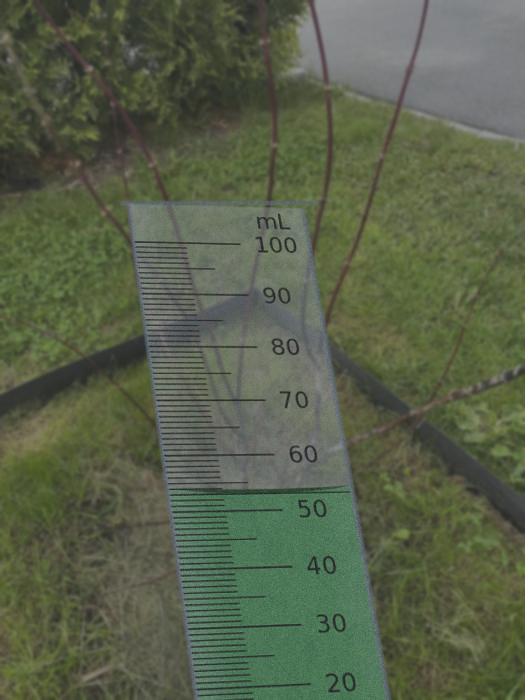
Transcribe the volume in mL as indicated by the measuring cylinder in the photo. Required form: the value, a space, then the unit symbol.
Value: 53 mL
